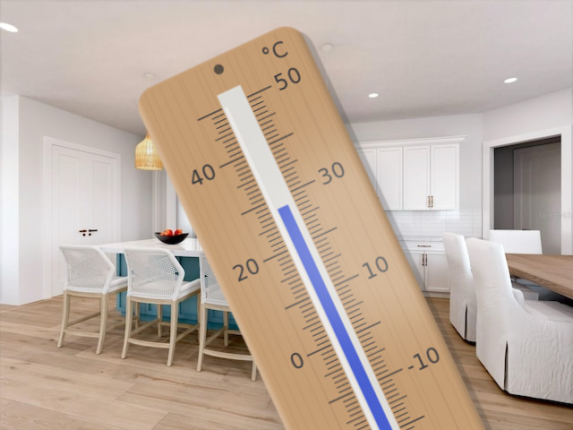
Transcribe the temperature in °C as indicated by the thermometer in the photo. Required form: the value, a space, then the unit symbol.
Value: 28 °C
